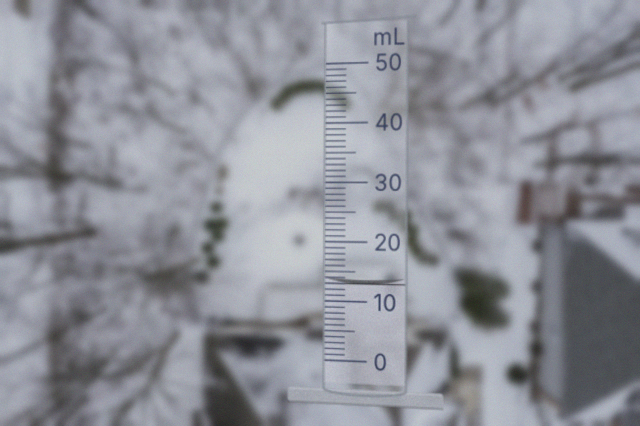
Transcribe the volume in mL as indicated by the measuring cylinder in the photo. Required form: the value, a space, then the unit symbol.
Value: 13 mL
